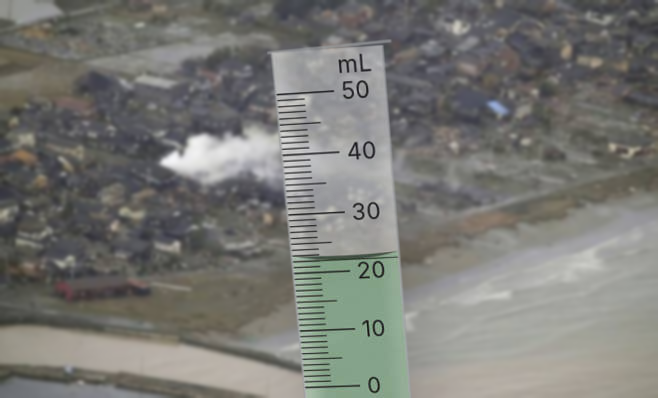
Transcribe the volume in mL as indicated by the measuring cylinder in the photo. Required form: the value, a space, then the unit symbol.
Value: 22 mL
